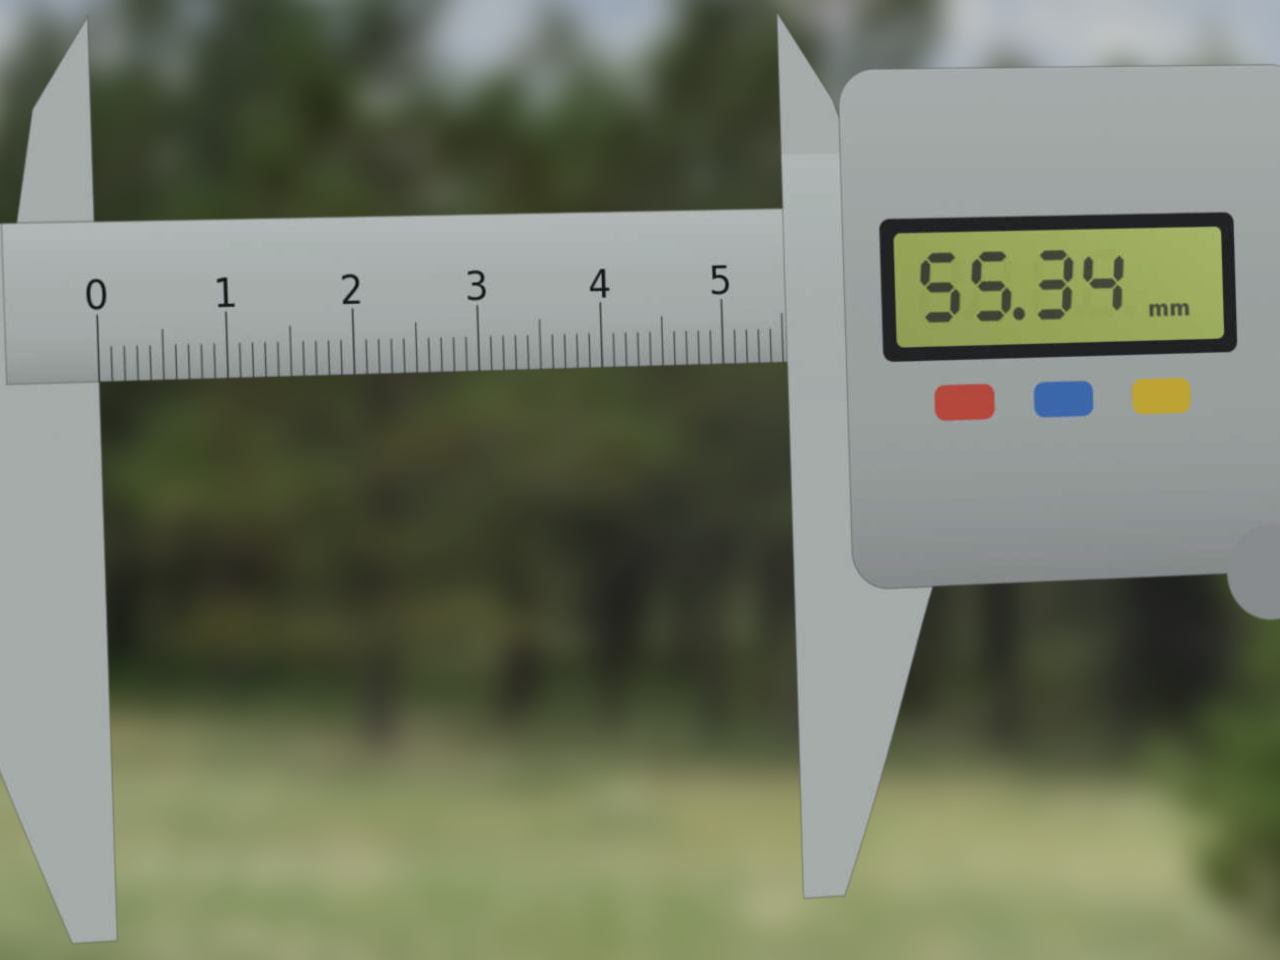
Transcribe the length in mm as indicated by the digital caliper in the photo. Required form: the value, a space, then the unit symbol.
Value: 55.34 mm
